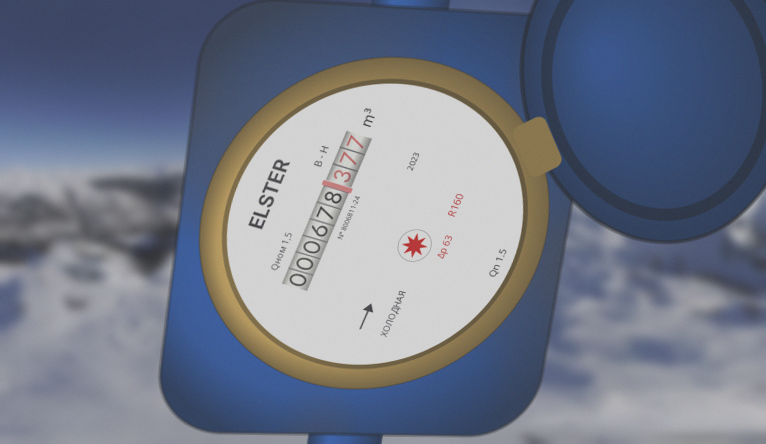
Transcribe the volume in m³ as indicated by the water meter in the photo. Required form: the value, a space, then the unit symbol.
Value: 678.377 m³
